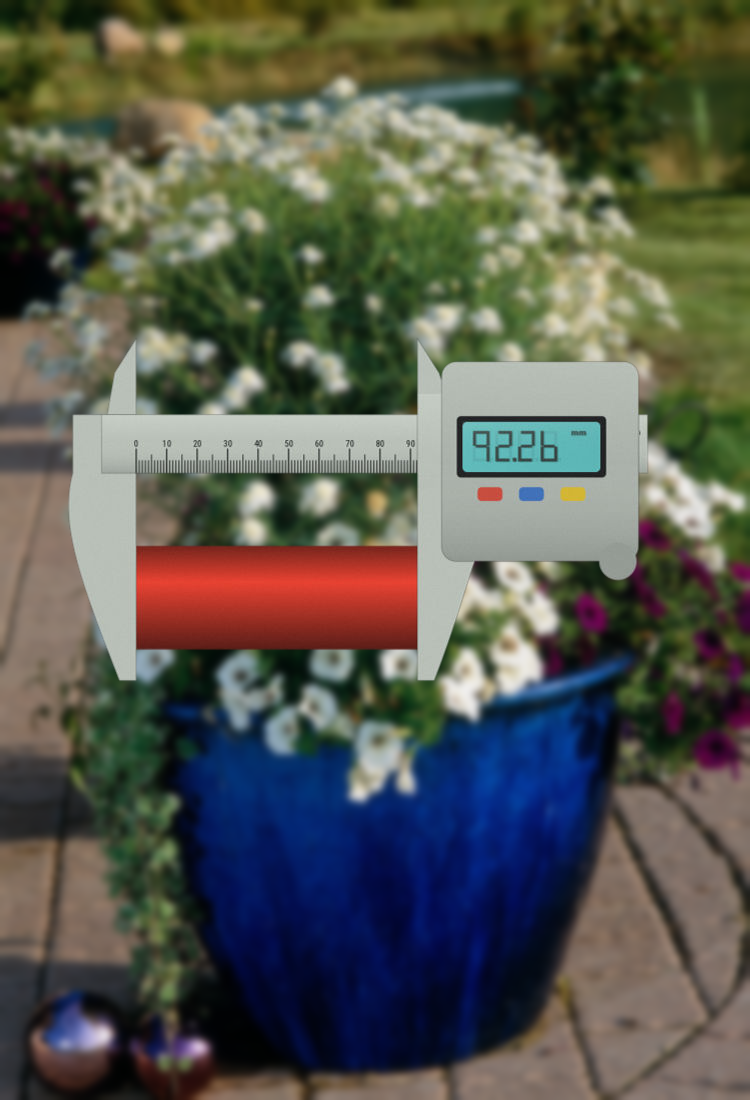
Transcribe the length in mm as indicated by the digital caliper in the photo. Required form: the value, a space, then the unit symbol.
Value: 92.26 mm
